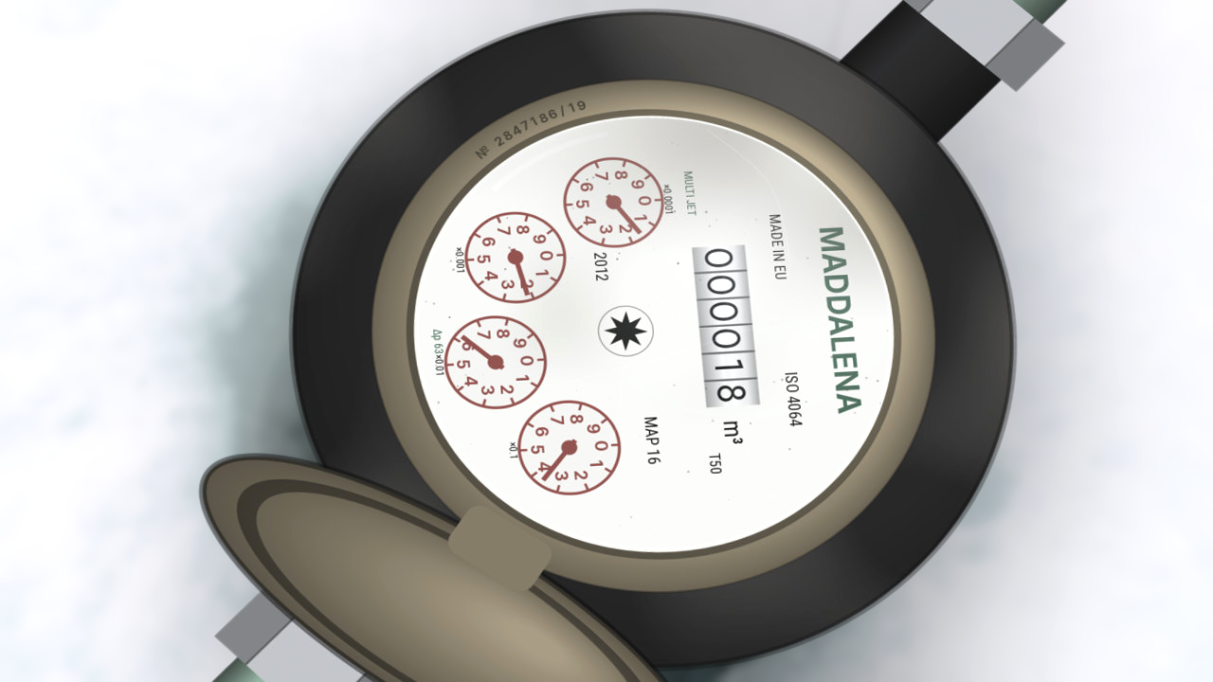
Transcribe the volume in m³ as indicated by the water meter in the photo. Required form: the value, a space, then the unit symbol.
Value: 18.3621 m³
